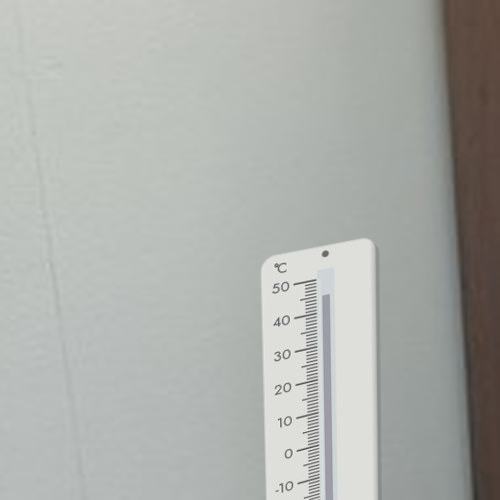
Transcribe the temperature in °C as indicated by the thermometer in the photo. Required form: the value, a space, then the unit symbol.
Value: 45 °C
